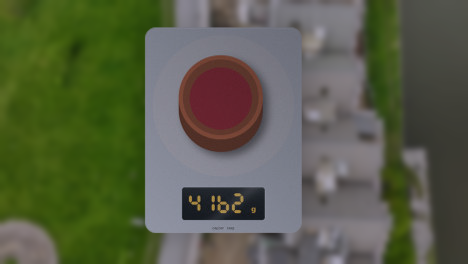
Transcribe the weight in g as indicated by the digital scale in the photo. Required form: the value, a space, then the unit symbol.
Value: 4162 g
